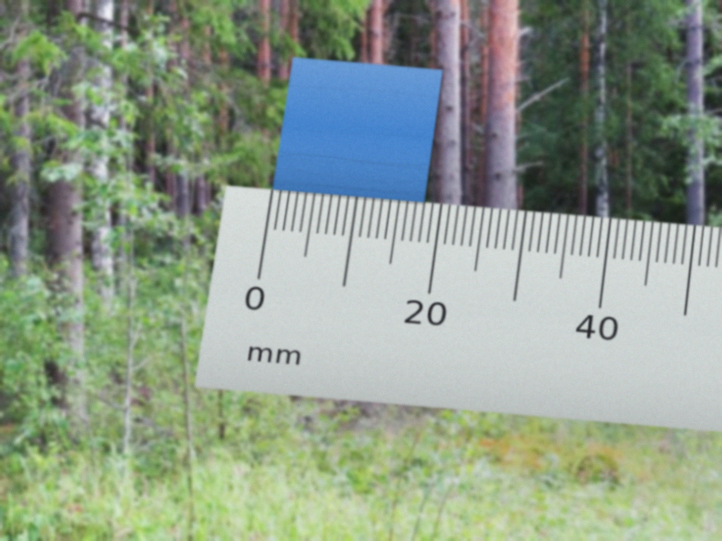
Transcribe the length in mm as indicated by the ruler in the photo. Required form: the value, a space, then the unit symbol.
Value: 18 mm
